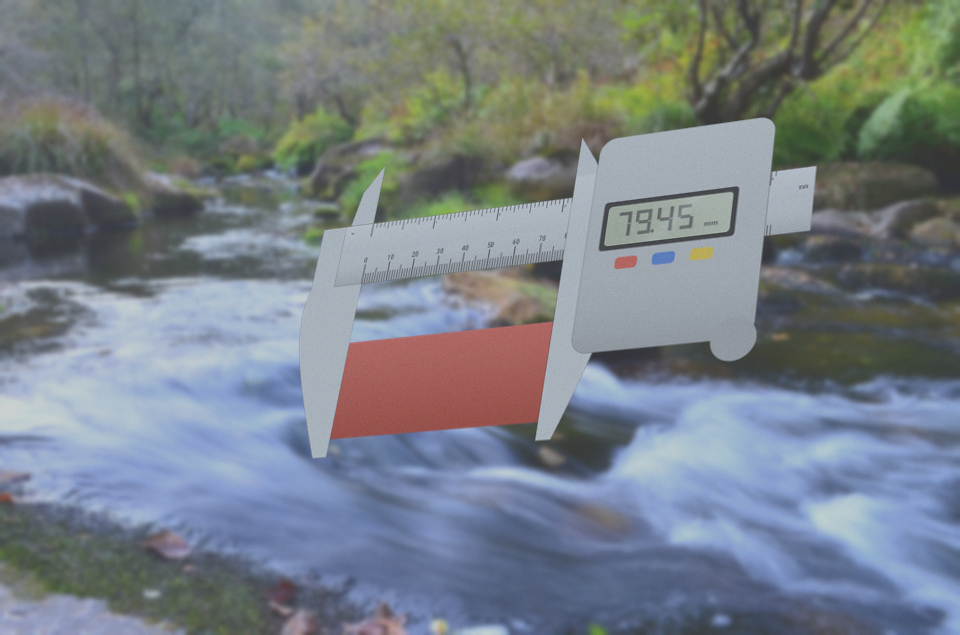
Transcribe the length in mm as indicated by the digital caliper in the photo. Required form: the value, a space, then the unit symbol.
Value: 79.45 mm
